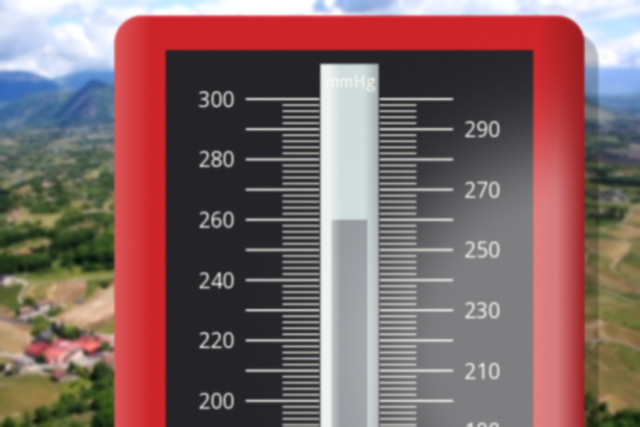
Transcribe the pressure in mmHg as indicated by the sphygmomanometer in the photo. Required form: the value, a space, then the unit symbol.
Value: 260 mmHg
